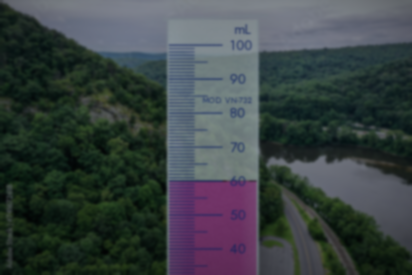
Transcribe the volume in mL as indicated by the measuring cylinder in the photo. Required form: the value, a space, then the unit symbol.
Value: 60 mL
